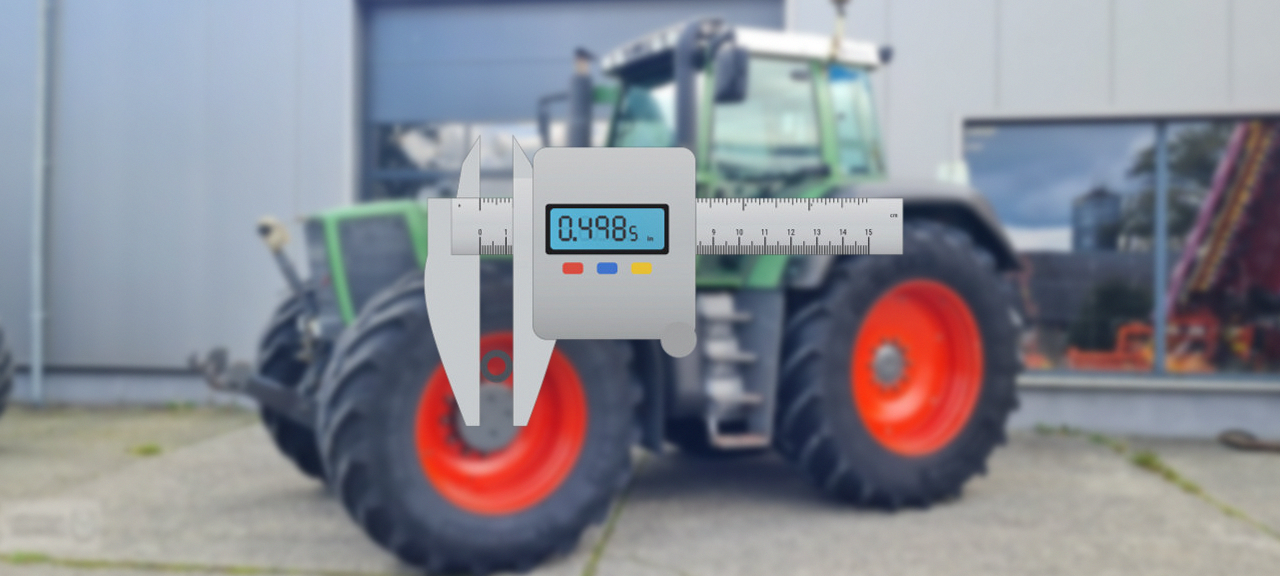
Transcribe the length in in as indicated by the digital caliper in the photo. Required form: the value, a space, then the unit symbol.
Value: 0.4985 in
